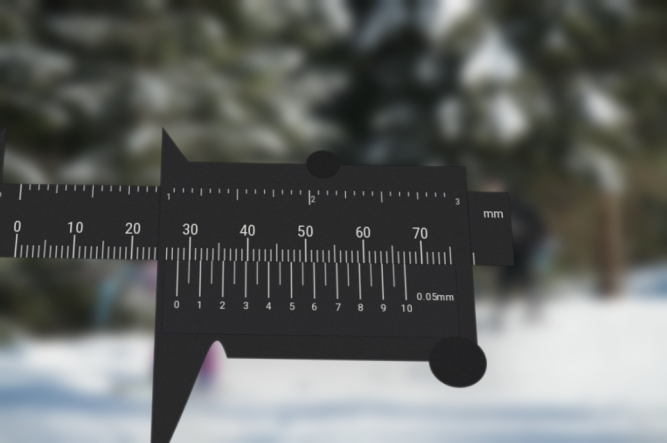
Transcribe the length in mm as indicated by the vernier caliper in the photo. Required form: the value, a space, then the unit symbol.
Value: 28.0 mm
